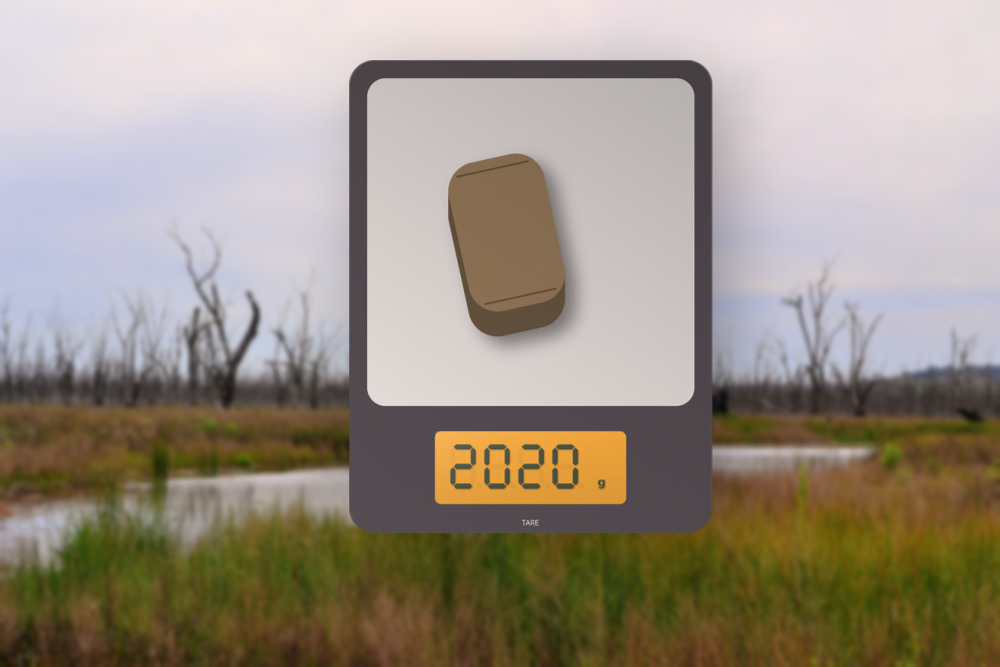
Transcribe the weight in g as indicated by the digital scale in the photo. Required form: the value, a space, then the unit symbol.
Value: 2020 g
